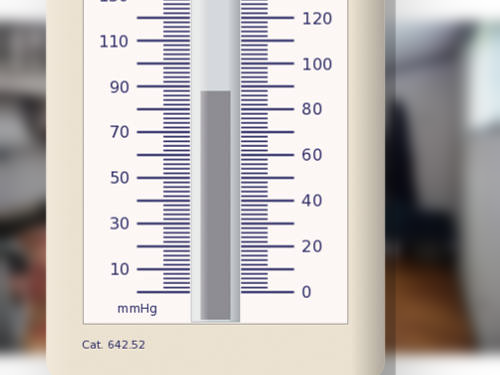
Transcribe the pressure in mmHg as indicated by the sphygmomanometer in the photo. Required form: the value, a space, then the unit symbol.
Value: 88 mmHg
